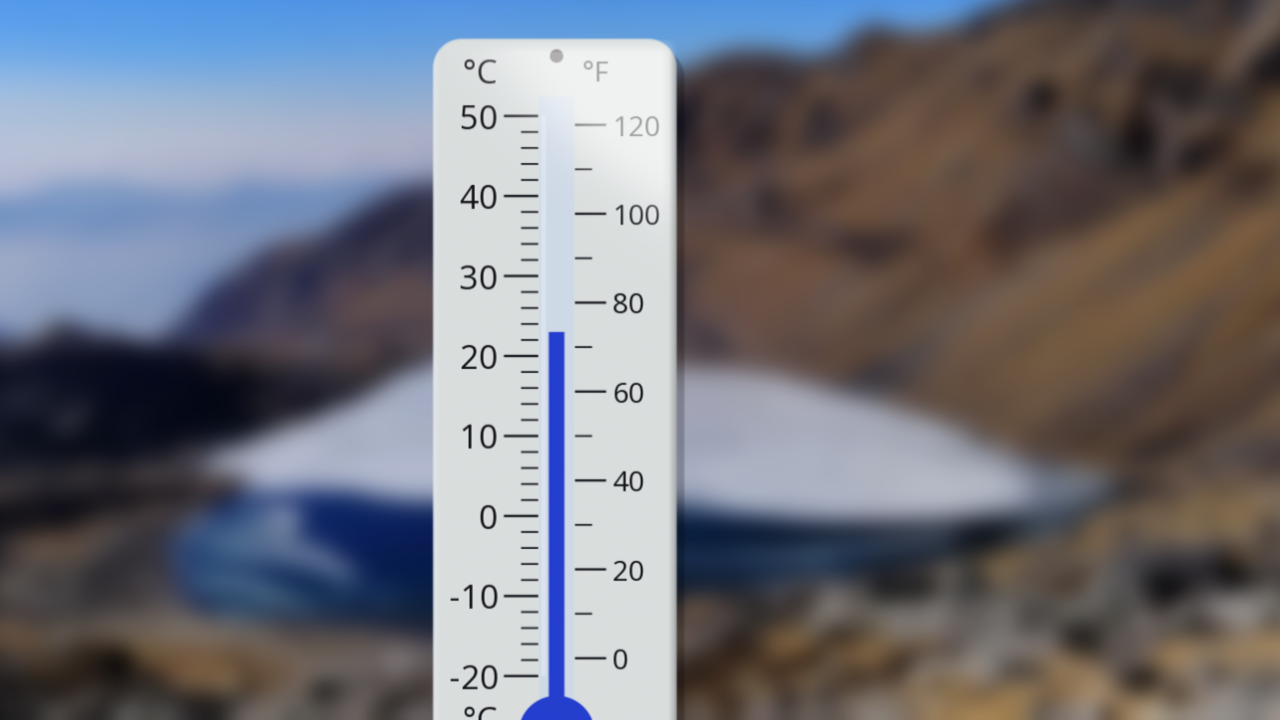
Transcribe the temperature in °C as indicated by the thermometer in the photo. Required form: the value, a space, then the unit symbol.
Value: 23 °C
